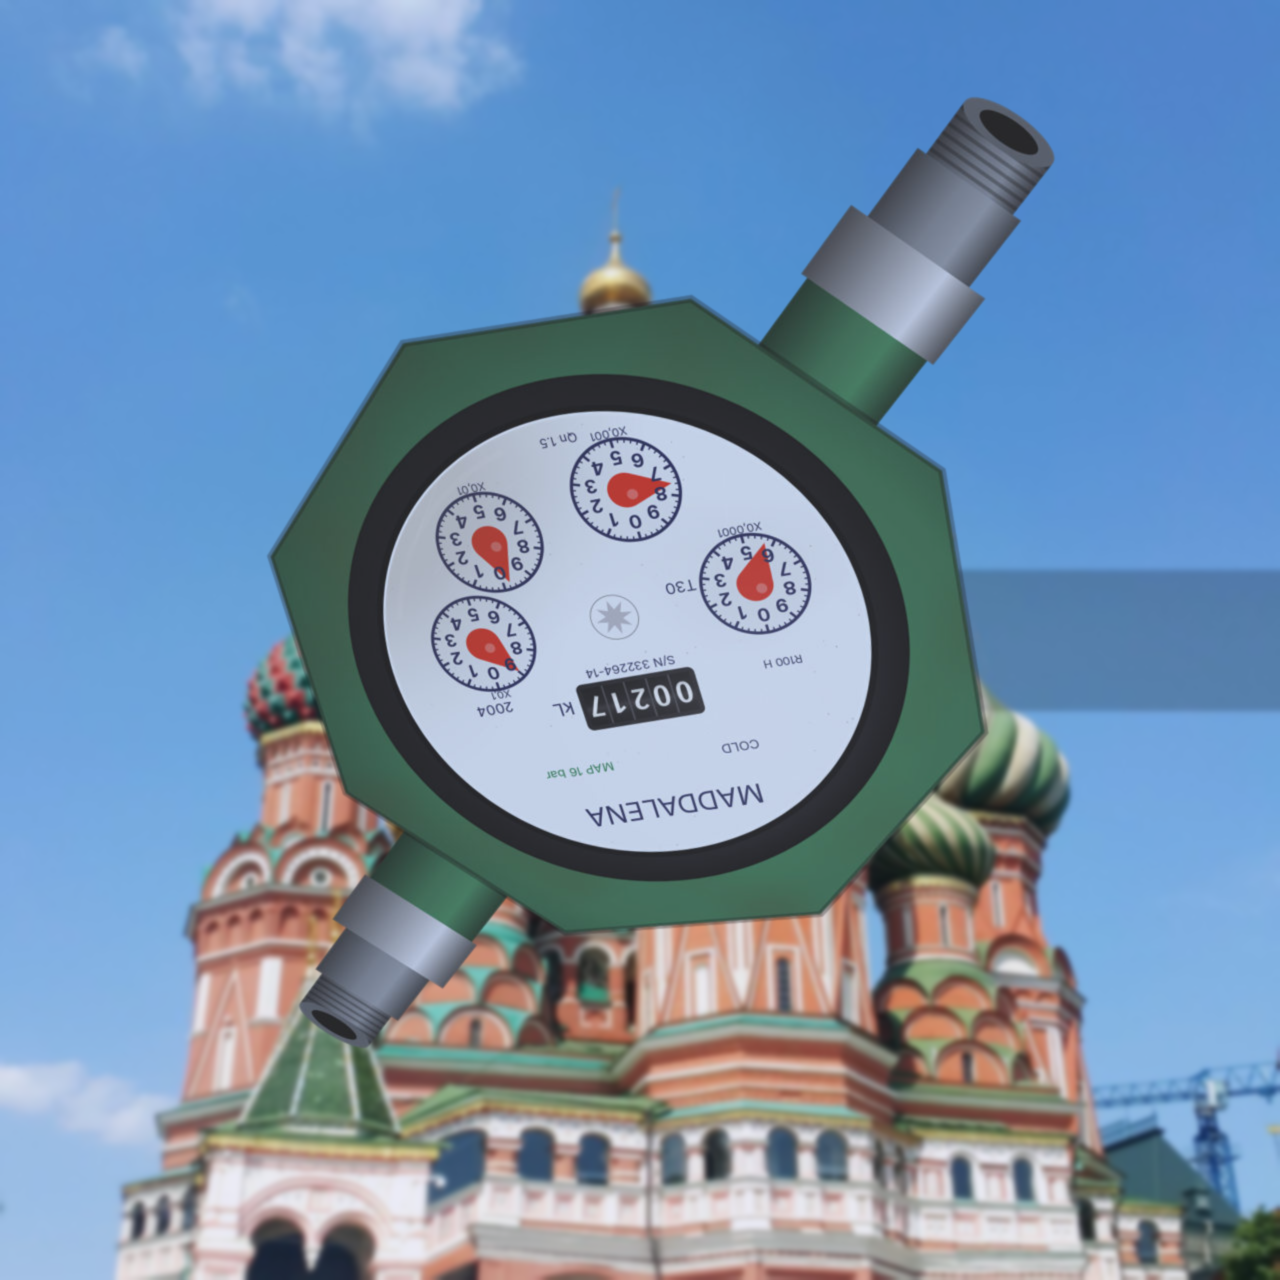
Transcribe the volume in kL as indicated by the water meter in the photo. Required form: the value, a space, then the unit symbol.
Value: 217.8975 kL
